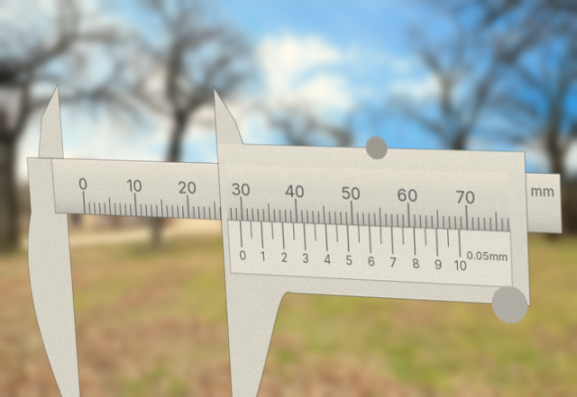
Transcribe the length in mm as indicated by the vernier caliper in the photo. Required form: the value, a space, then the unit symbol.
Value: 29.6 mm
